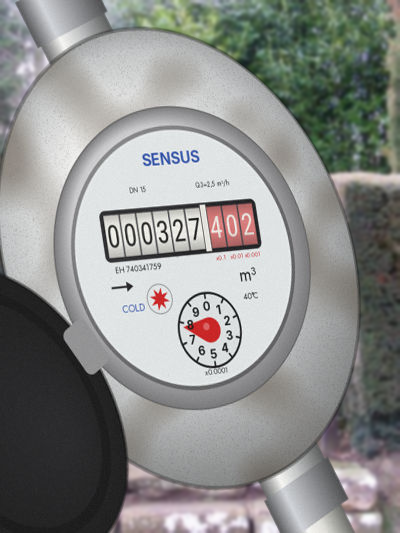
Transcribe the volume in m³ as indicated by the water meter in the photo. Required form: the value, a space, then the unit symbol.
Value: 327.4027 m³
